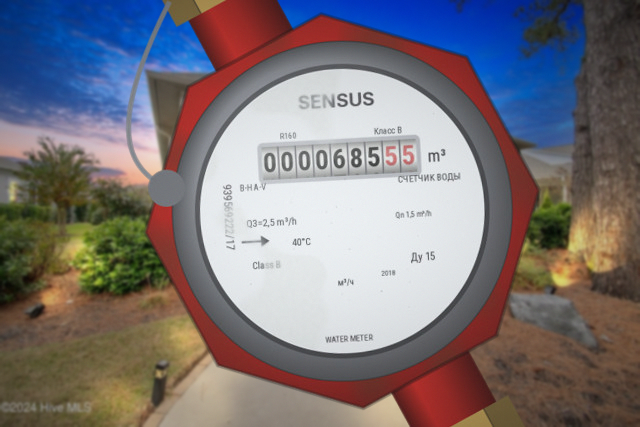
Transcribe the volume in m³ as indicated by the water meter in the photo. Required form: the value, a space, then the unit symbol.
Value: 685.55 m³
